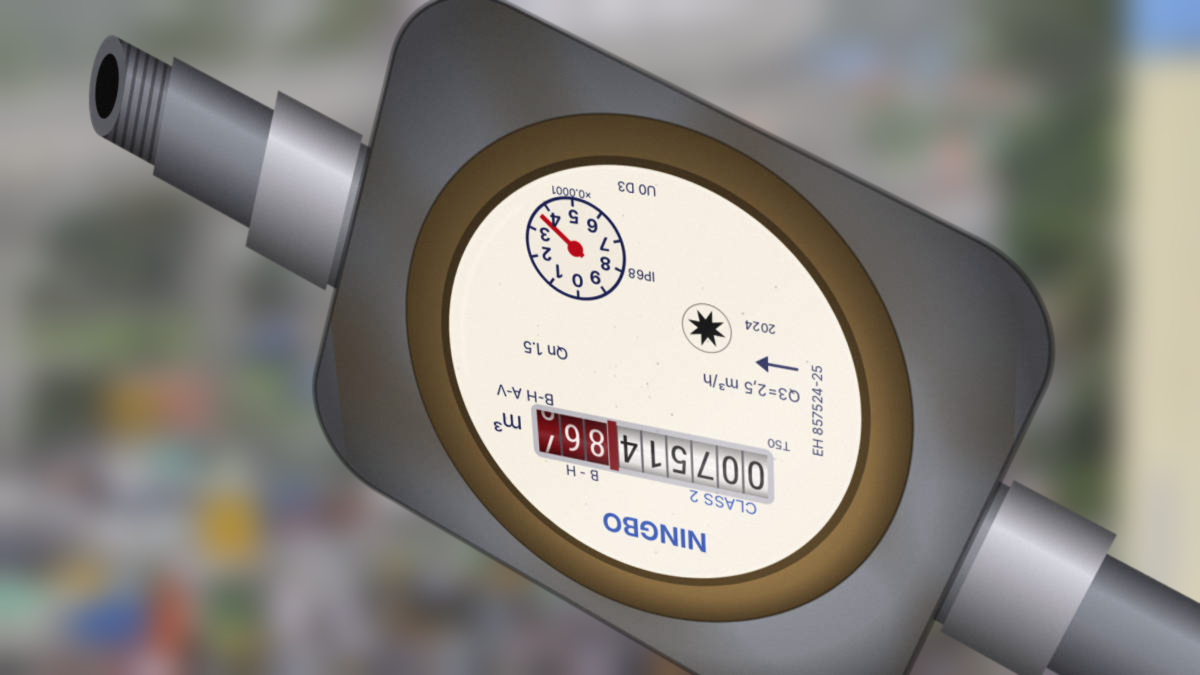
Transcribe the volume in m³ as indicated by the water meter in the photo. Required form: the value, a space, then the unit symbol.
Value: 7514.8673 m³
